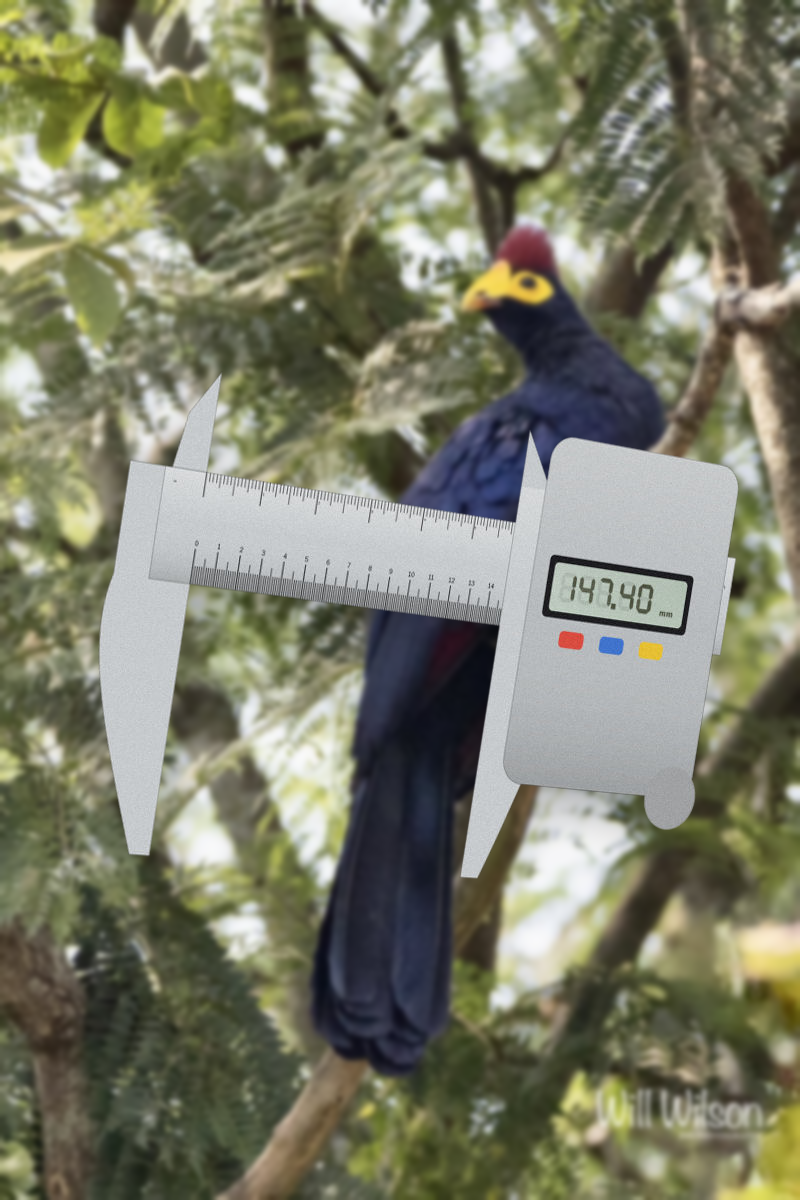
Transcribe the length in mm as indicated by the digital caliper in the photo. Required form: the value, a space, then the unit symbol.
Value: 147.40 mm
